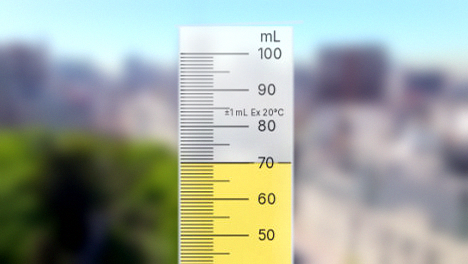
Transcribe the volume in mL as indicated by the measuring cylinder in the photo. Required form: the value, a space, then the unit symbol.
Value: 70 mL
